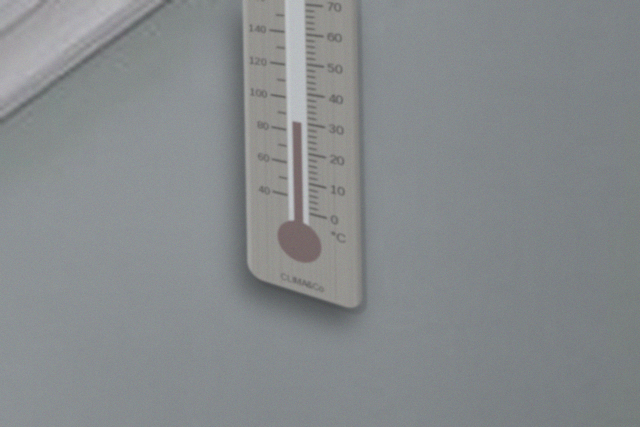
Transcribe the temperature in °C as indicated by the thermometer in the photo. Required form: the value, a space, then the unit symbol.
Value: 30 °C
